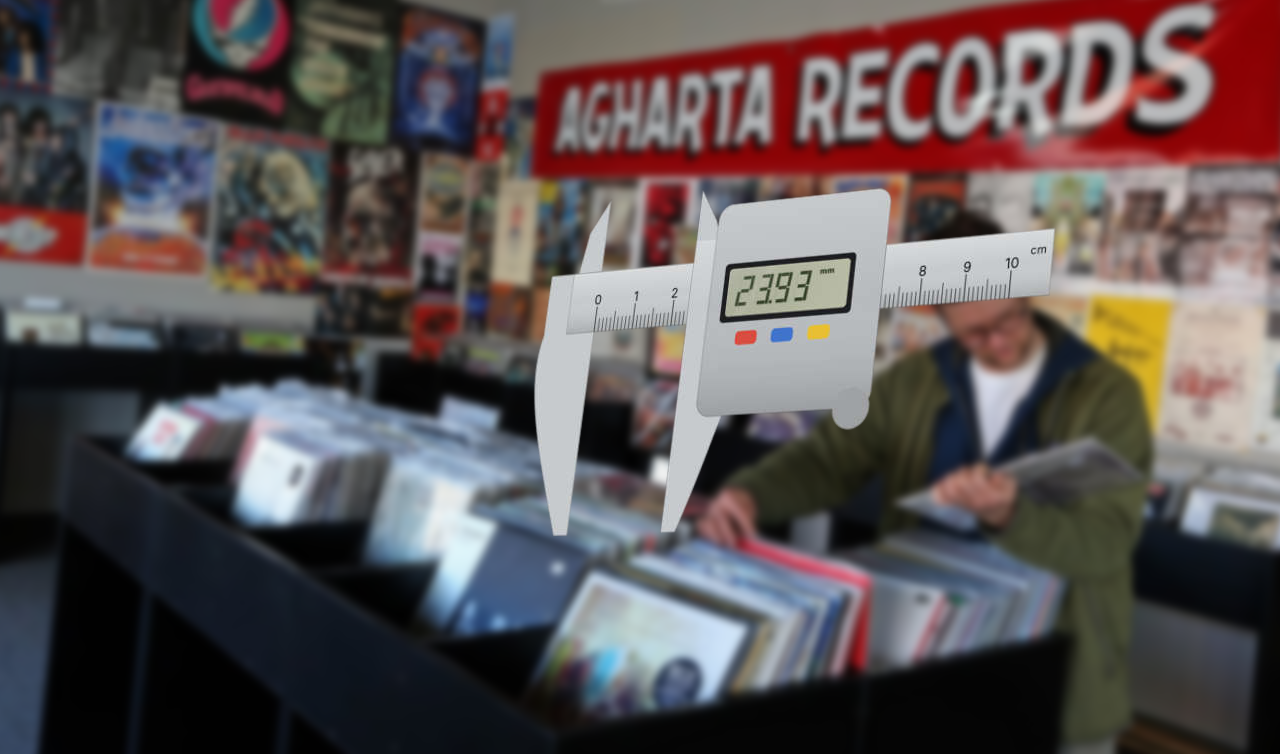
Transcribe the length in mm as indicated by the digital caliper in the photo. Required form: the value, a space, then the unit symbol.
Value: 23.93 mm
